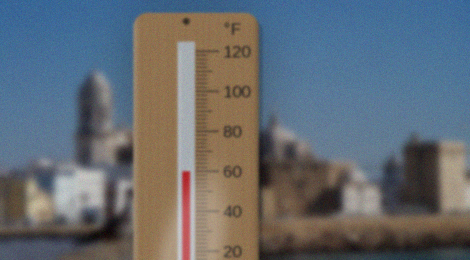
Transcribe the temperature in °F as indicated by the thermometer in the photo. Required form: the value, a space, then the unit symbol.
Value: 60 °F
